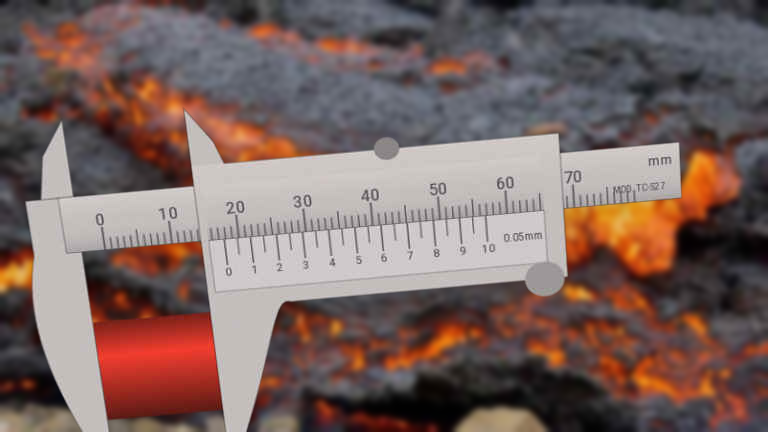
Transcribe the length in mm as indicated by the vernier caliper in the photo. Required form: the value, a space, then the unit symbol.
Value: 17.8 mm
